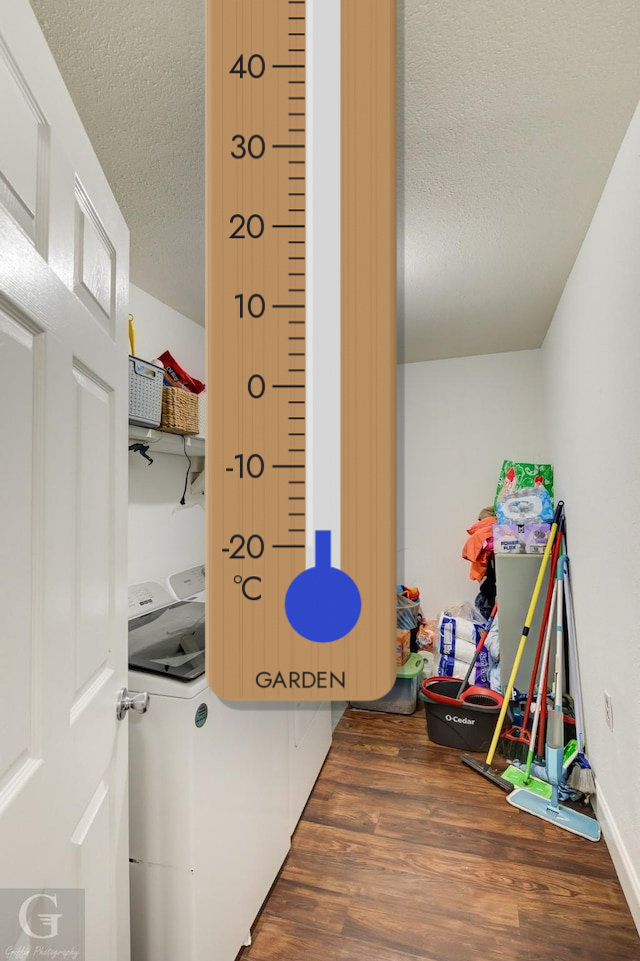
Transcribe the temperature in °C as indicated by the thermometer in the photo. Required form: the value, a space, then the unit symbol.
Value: -18 °C
